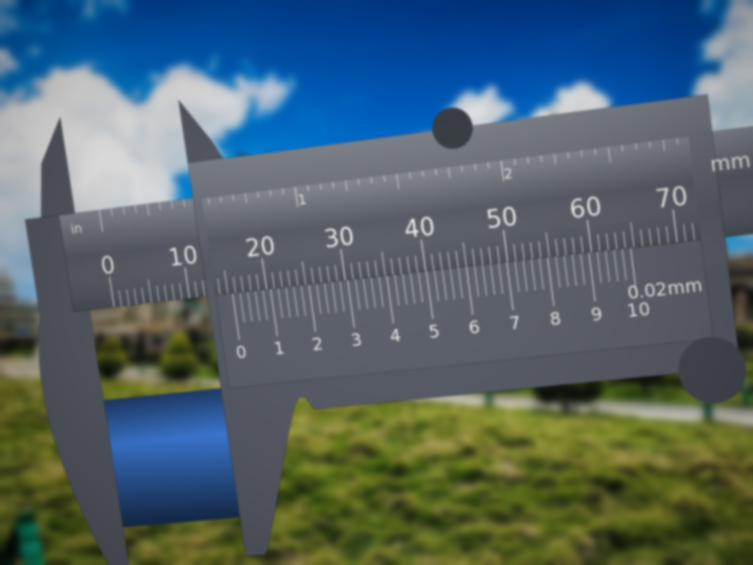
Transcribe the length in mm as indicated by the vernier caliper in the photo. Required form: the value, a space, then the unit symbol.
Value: 15.6 mm
